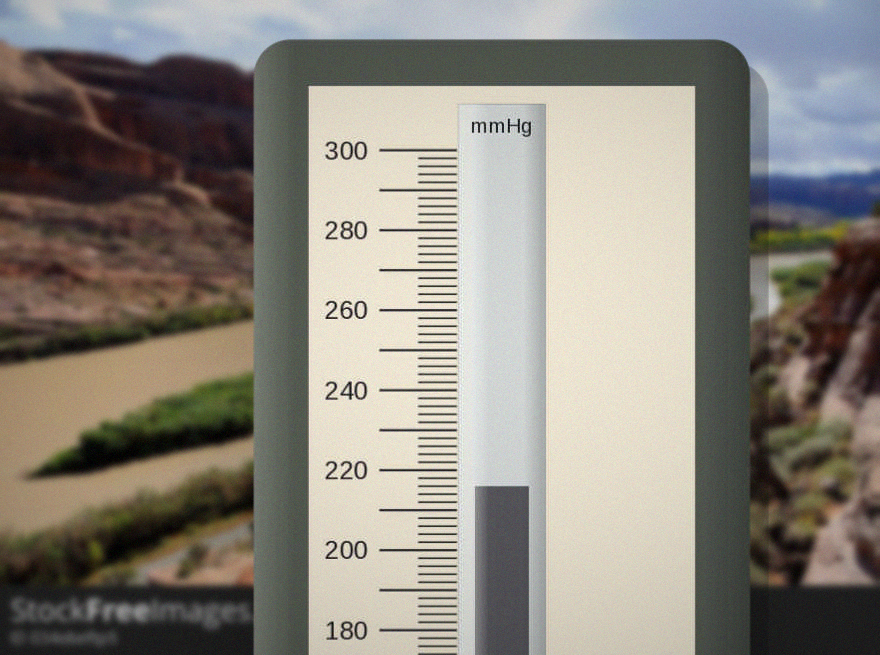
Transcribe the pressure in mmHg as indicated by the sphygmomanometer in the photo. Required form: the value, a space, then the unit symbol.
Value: 216 mmHg
